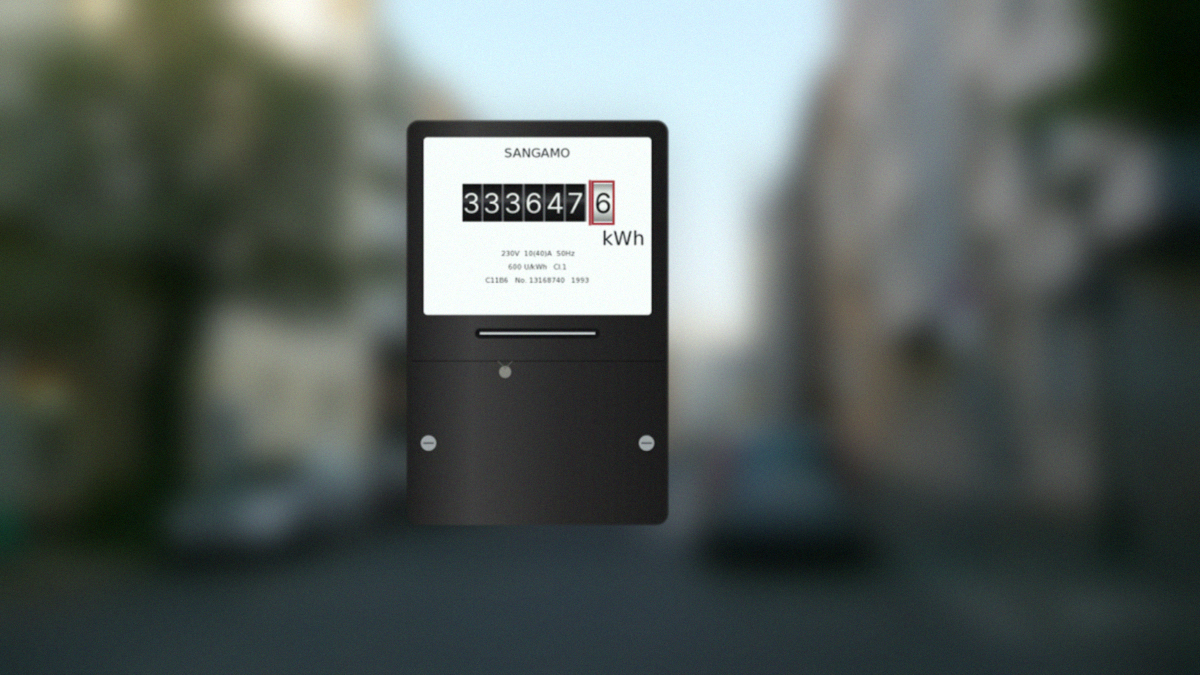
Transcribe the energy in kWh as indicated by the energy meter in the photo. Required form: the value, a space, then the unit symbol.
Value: 333647.6 kWh
